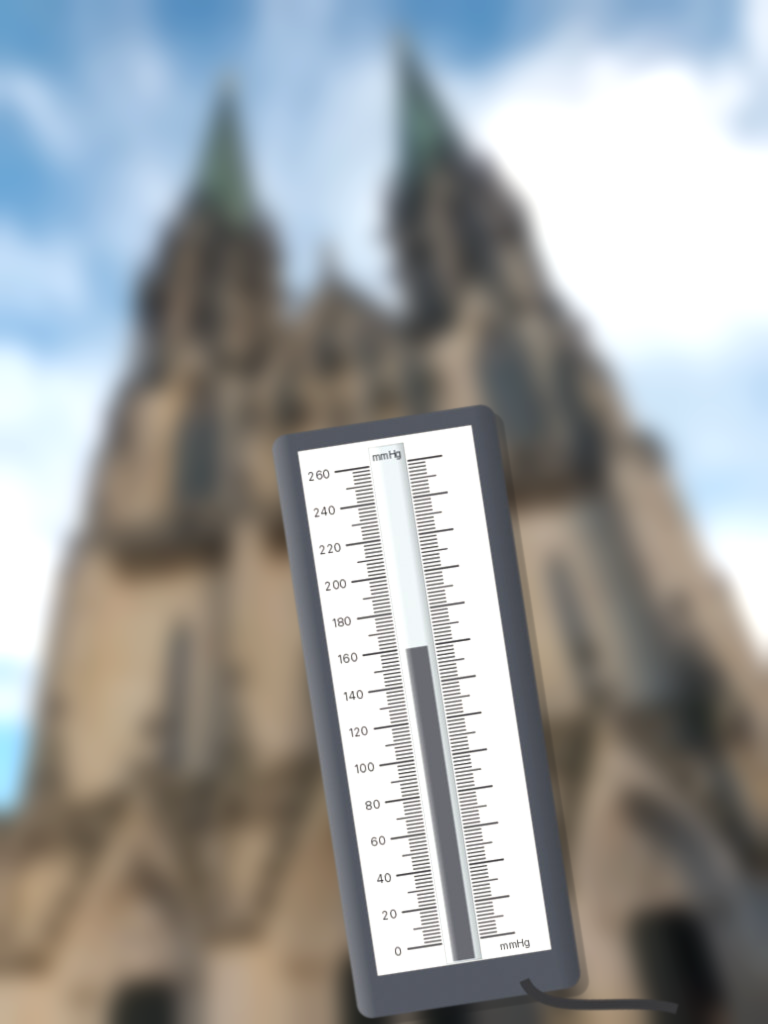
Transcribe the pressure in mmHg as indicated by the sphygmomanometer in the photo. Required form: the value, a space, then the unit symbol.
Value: 160 mmHg
